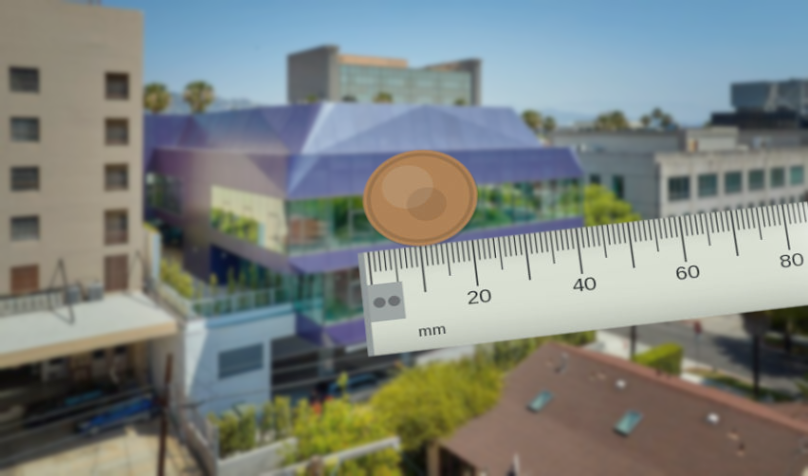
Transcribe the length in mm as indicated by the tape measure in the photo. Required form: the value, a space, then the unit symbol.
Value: 22 mm
